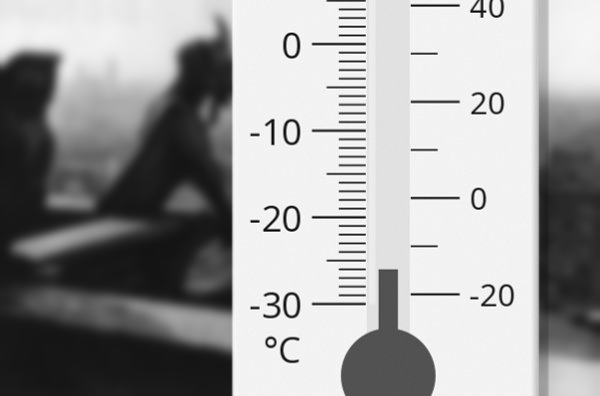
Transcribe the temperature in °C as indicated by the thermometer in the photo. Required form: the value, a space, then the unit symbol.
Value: -26 °C
